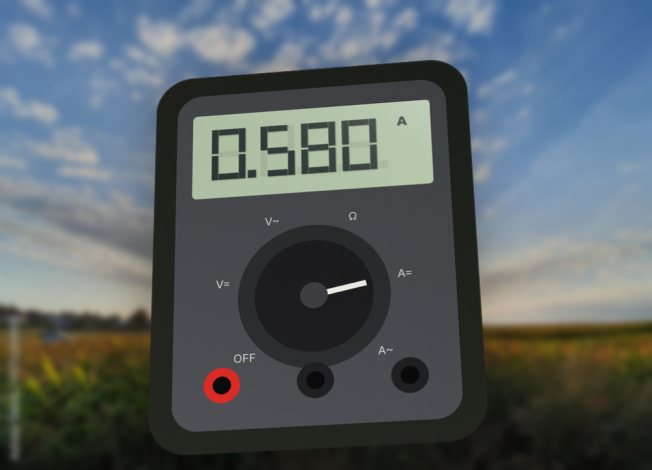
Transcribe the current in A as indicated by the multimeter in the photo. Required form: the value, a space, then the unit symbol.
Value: 0.580 A
